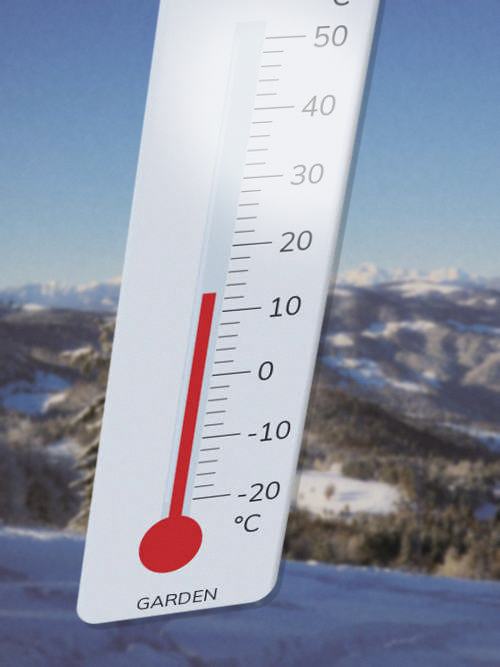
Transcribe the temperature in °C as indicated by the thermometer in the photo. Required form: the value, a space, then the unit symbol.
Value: 13 °C
